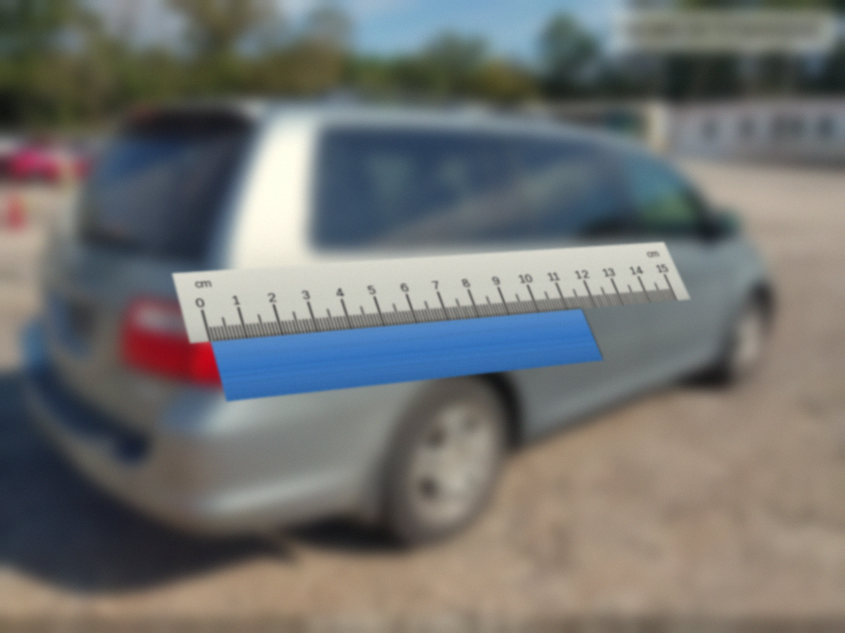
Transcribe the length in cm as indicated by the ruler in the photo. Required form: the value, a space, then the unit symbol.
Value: 11.5 cm
